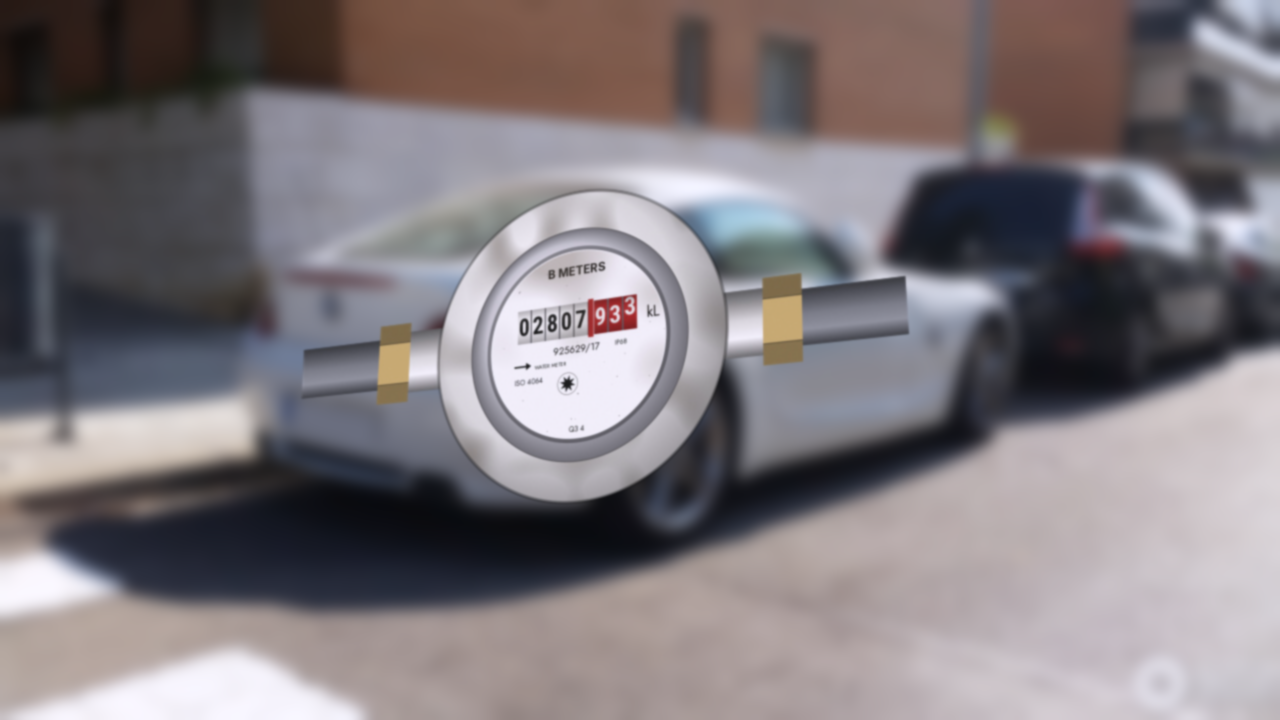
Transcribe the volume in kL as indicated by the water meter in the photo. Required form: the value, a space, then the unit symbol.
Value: 2807.933 kL
